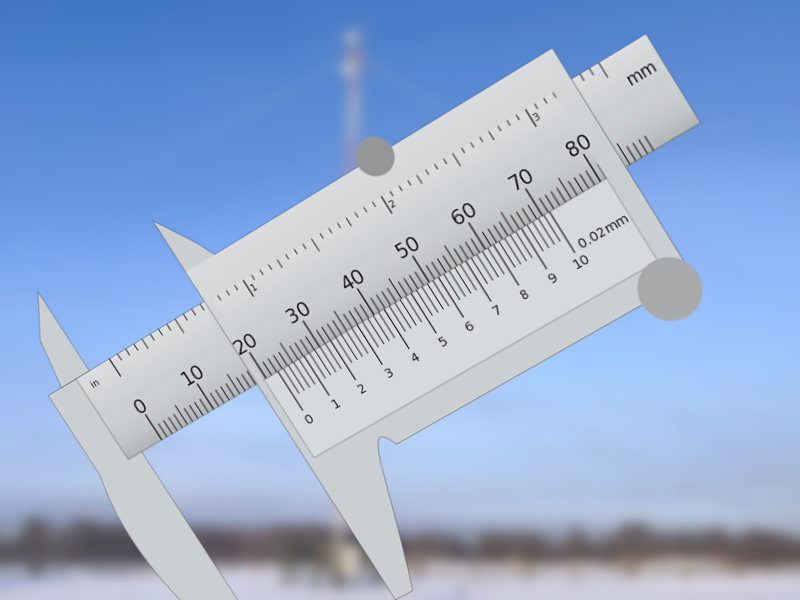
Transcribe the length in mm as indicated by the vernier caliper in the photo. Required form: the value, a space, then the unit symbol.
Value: 22.2 mm
